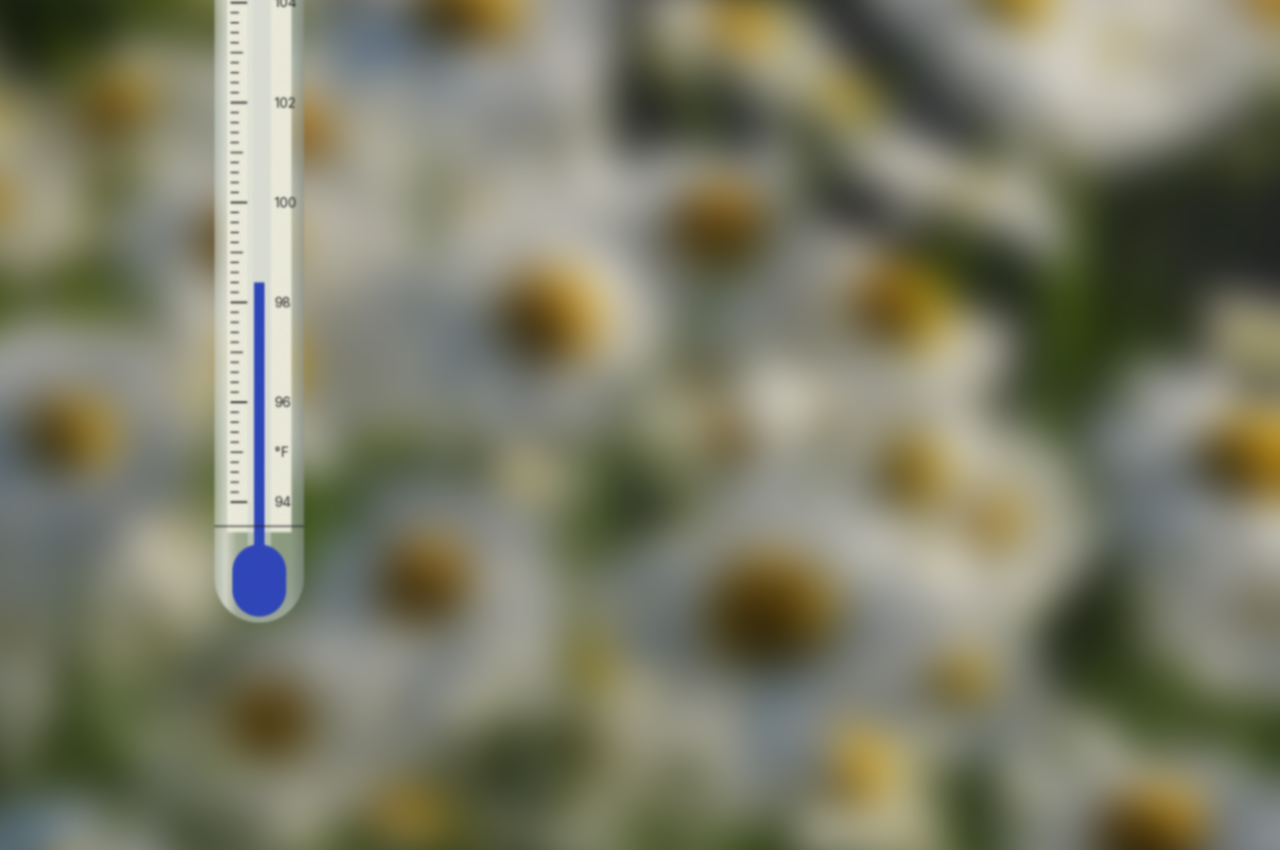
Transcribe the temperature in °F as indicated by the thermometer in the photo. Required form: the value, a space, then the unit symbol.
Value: 98.4 °F
